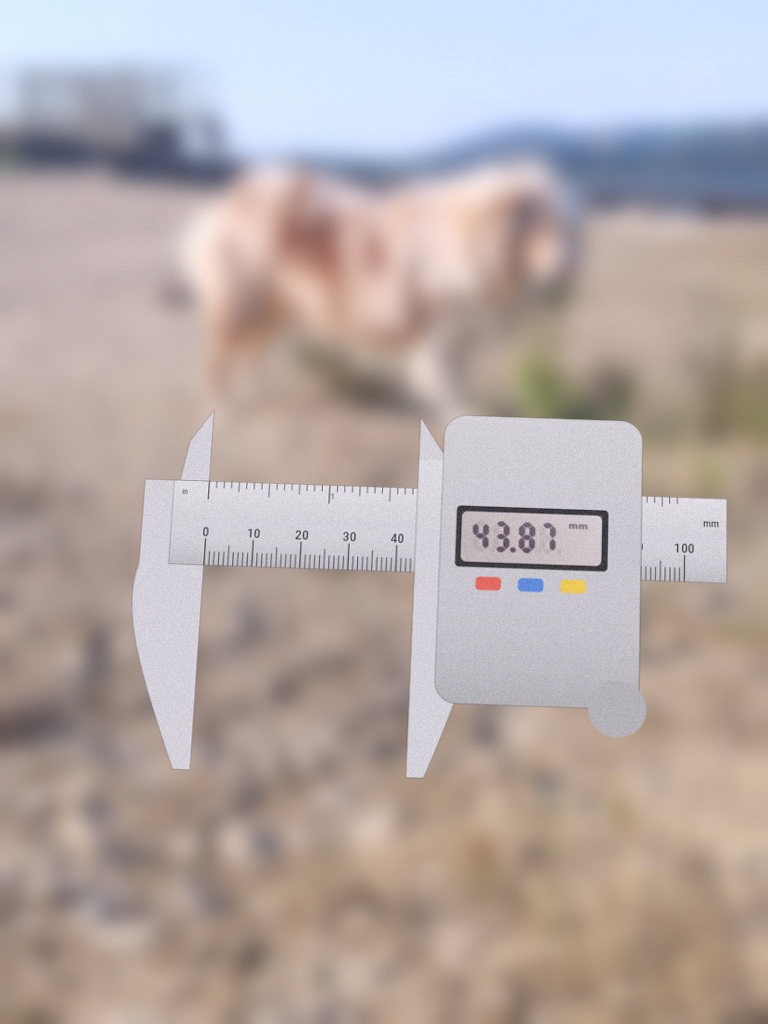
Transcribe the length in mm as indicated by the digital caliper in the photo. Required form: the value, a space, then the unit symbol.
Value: 43.87 mm
